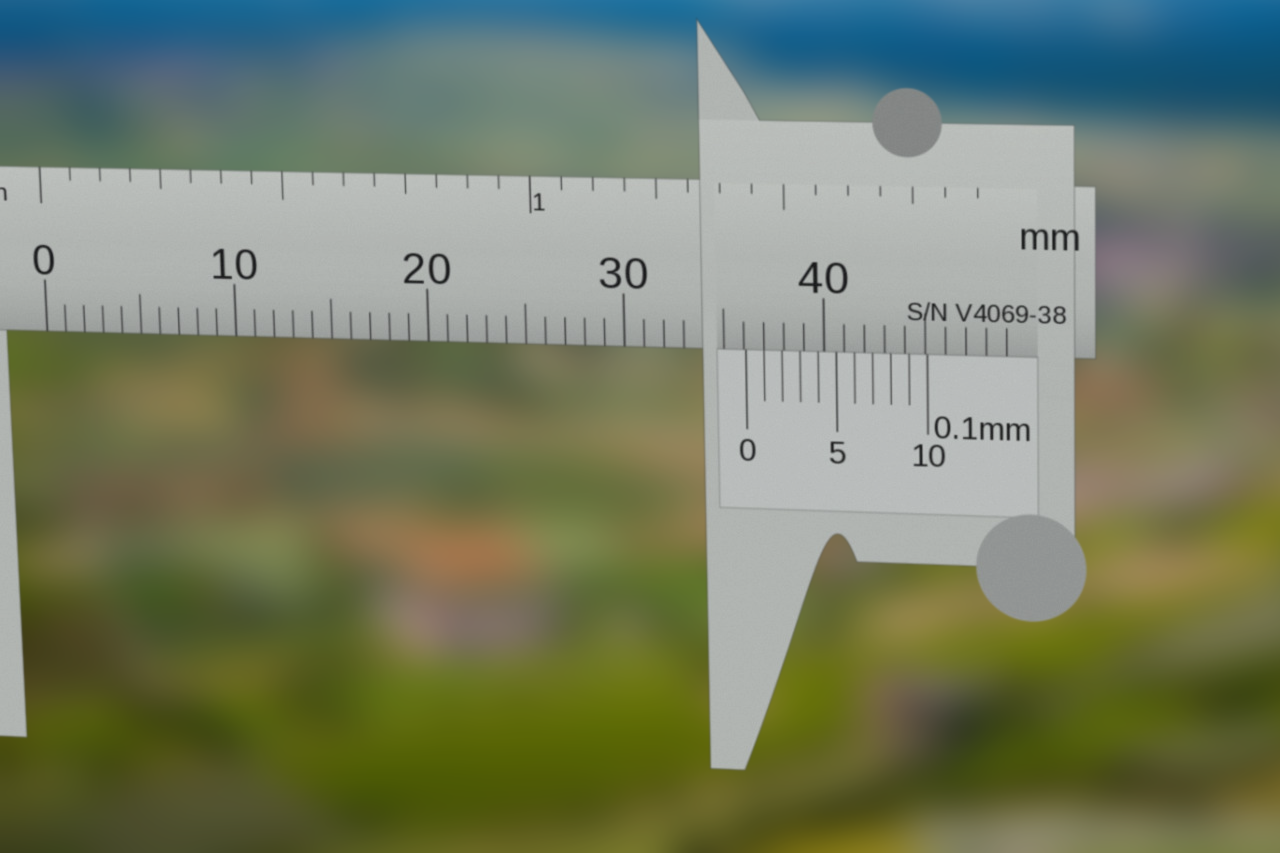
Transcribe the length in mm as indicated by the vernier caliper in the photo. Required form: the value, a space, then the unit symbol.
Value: 36.1 mm
